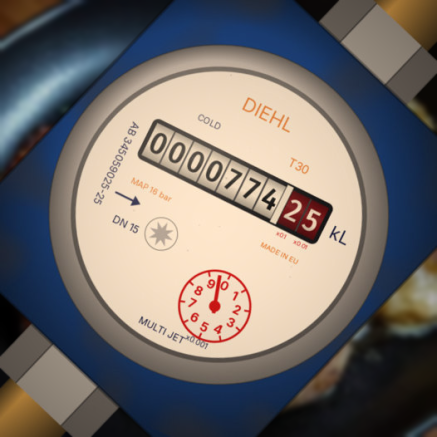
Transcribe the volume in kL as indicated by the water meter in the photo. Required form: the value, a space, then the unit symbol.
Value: 774.249 kL
